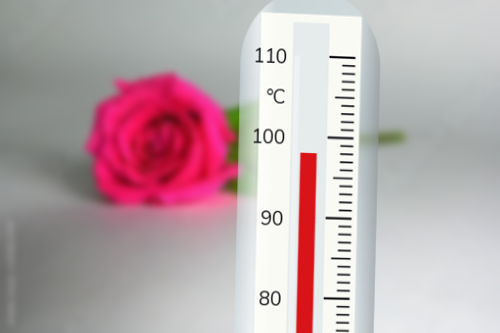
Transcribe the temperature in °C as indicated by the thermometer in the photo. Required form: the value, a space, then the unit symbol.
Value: 98 °C
